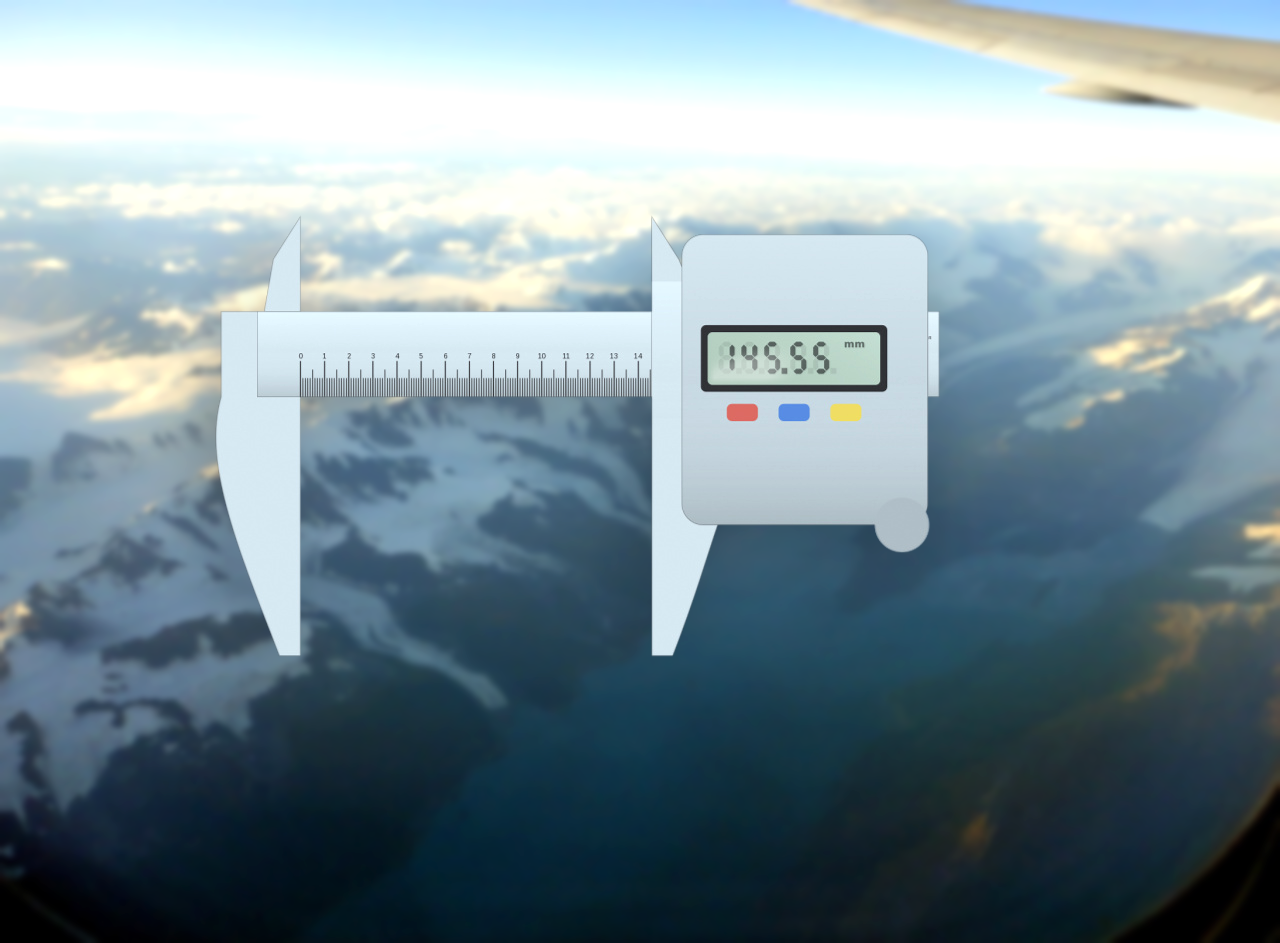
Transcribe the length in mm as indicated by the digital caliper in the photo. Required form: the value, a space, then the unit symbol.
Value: 145.55 mm
